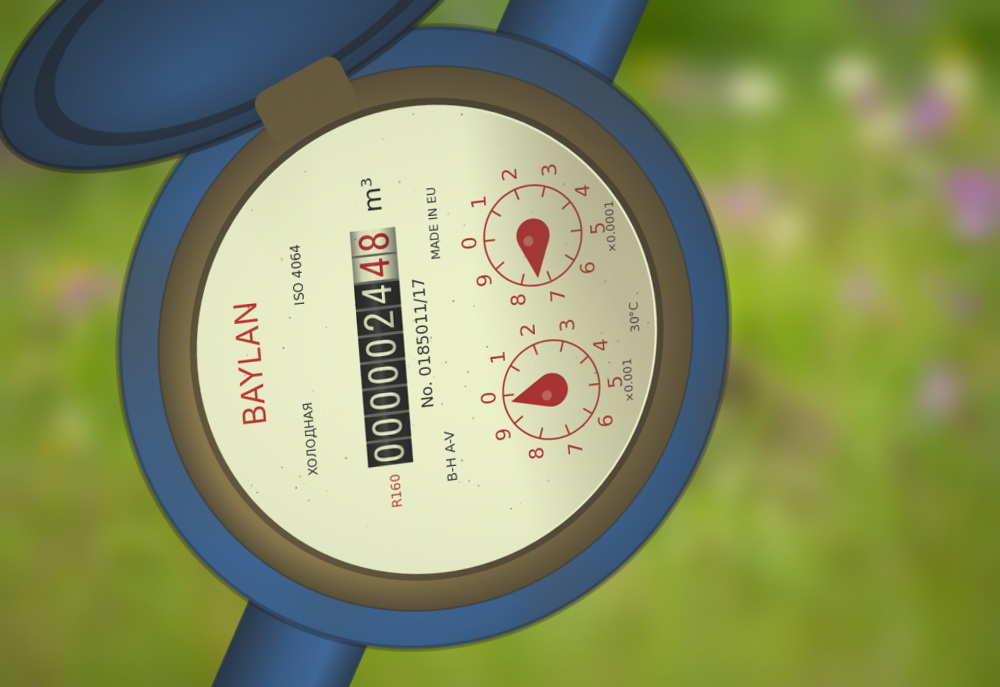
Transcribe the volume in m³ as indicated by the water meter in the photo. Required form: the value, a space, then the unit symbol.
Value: 24.4797 m³
